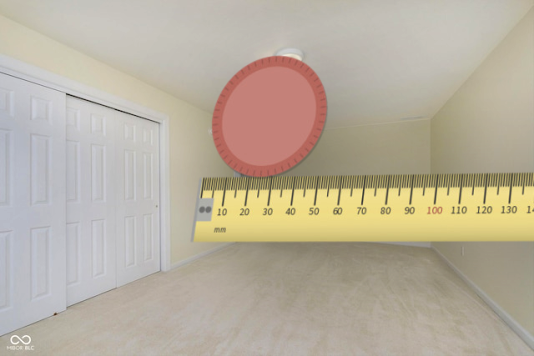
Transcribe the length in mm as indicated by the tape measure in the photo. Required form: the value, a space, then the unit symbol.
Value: 50 mm
